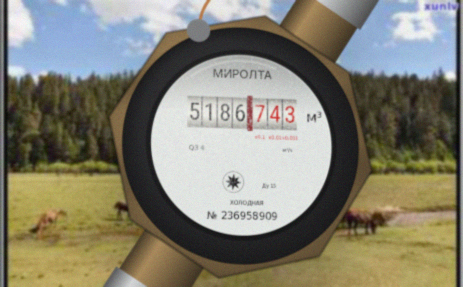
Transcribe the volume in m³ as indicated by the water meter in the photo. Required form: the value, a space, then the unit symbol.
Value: 5186.743 m³
